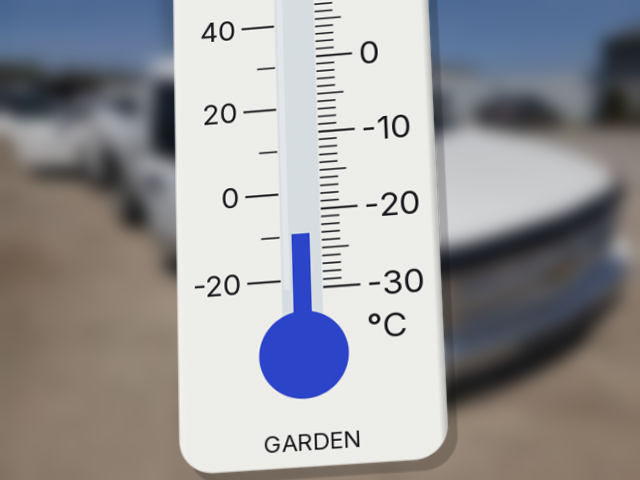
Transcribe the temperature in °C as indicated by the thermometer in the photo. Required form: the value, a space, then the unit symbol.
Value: -23 °C
